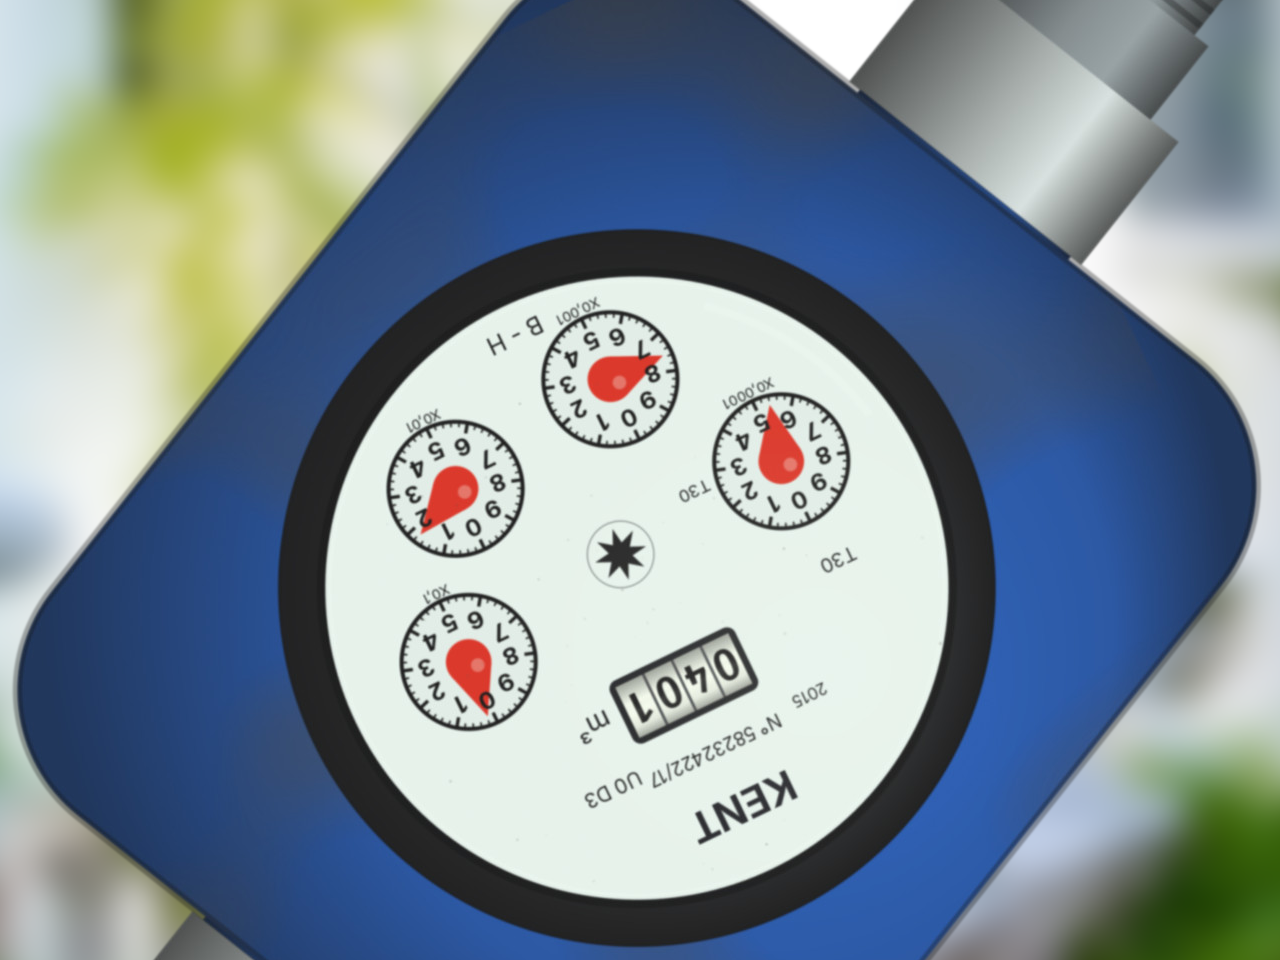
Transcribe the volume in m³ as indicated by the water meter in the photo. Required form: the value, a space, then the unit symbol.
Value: 401.0175 m³
